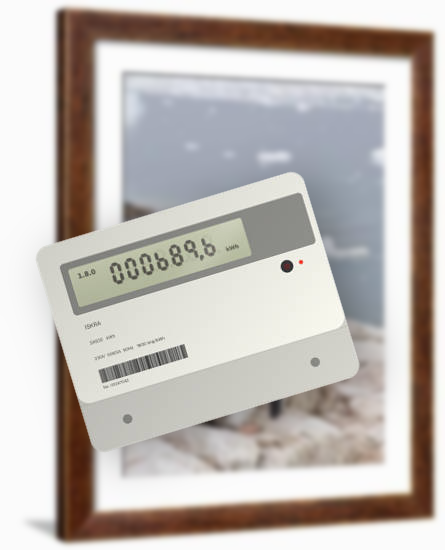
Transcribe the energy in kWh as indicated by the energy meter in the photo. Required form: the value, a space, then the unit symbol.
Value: 689.6 kWh
